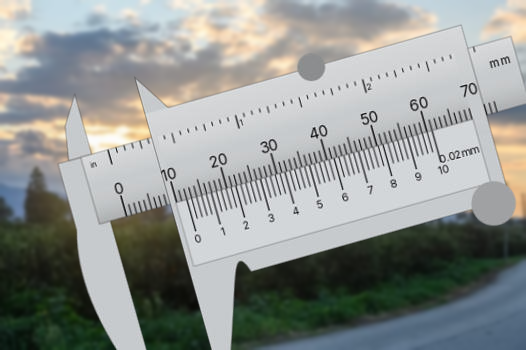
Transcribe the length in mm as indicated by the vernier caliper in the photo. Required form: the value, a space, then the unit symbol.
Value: 12.0 mm
